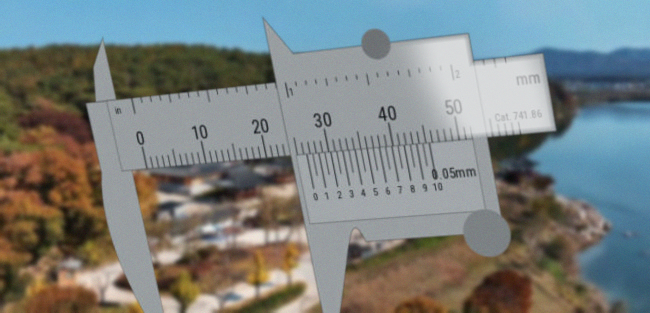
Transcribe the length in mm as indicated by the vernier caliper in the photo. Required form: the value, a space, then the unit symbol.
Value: 26.5 mm
